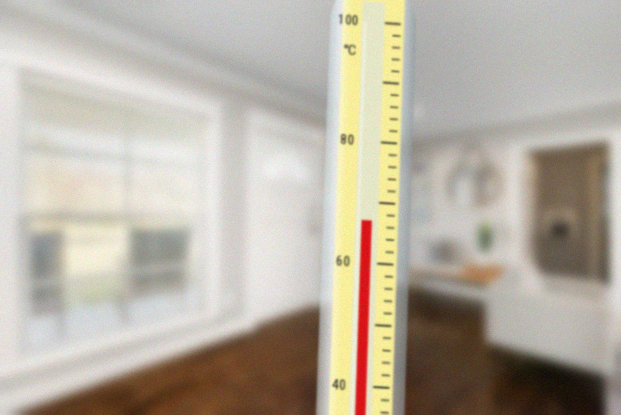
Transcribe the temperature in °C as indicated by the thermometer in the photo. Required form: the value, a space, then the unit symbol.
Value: 67 °C
